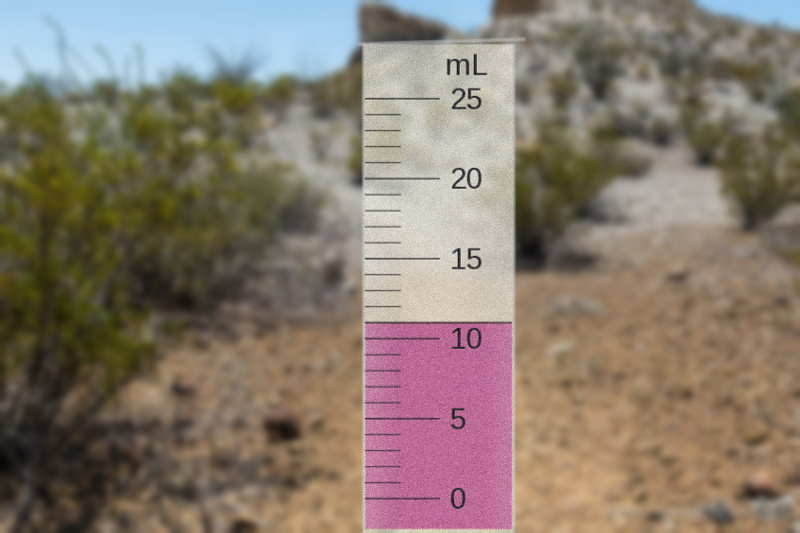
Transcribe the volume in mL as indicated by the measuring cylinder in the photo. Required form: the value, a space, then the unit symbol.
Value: 11 mL
